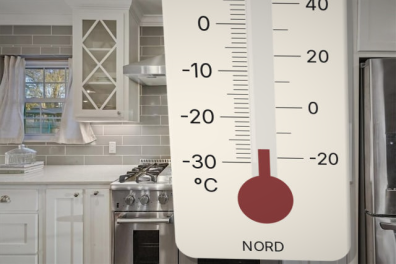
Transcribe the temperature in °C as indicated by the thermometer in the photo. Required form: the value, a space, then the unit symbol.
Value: -27 °C
